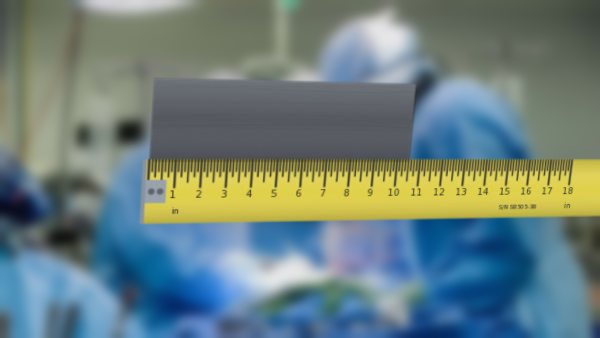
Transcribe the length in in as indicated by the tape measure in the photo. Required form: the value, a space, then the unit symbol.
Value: 10.5 in
